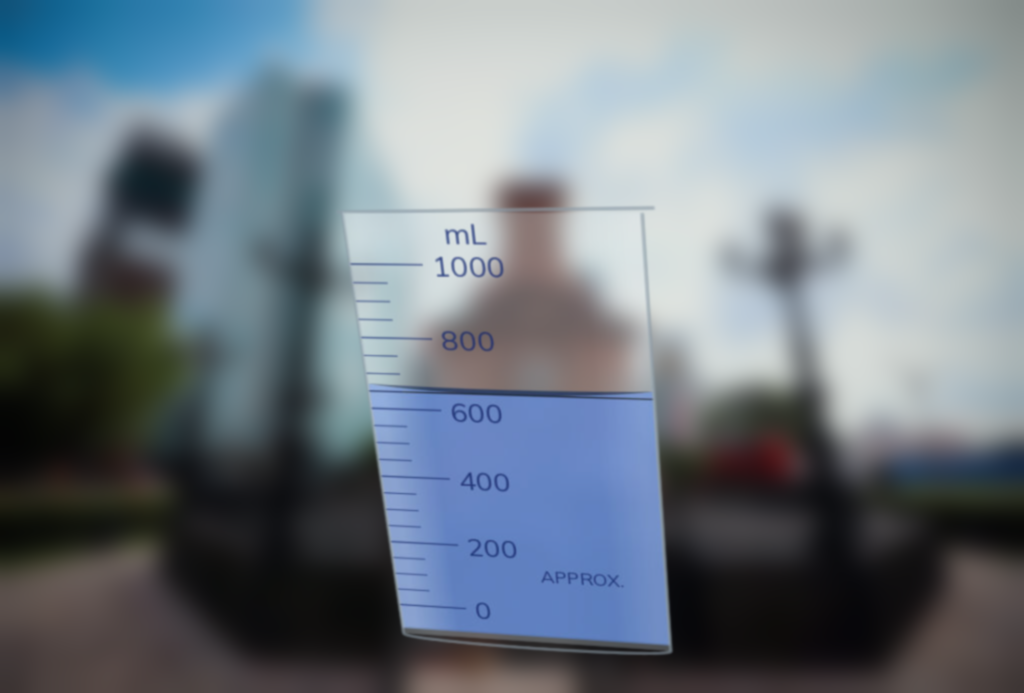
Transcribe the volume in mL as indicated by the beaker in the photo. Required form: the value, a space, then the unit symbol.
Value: 650 mL
